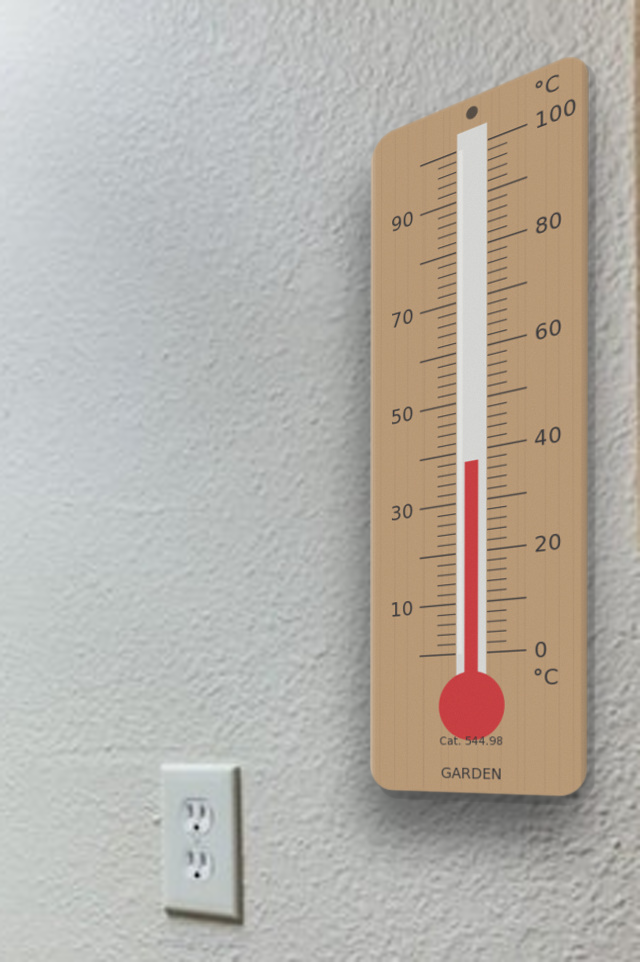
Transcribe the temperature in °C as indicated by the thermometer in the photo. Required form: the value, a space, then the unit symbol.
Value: 38 °C
